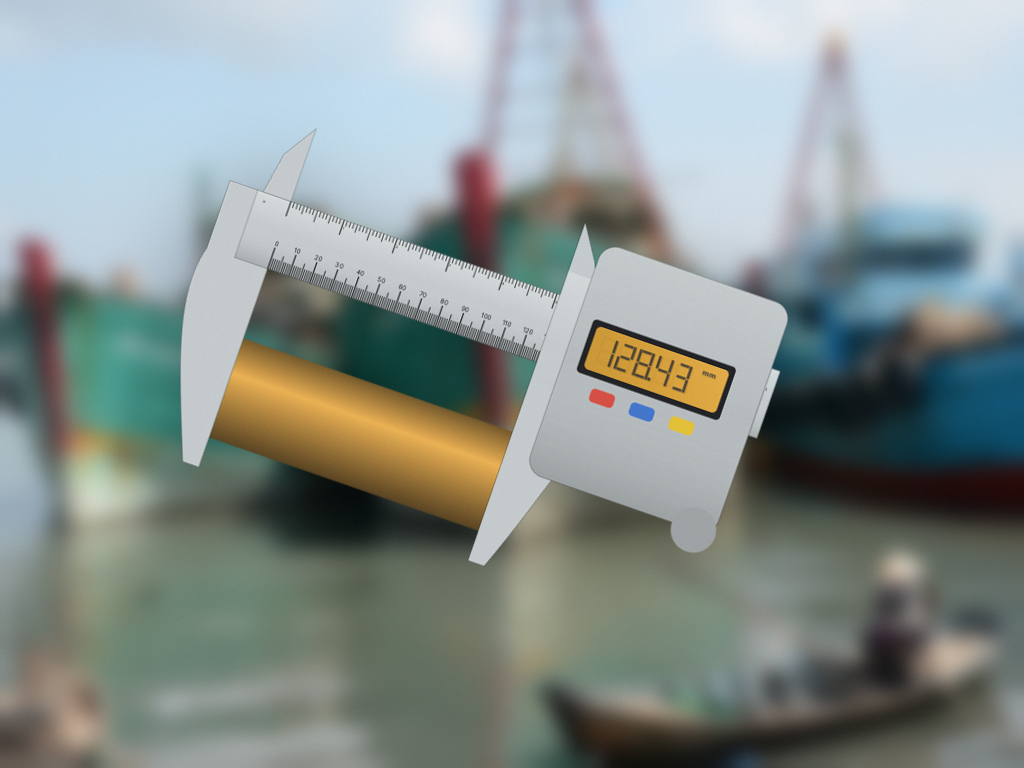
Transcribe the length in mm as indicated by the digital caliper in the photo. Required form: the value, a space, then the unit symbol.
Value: 128.43 mm
